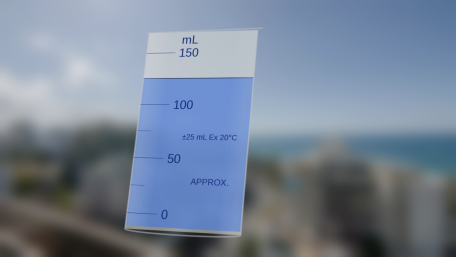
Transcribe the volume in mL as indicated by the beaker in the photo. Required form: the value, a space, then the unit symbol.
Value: 125 mL
